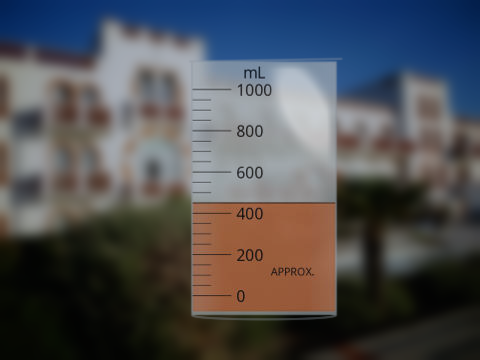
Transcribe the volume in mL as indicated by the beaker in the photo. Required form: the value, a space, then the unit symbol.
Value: 450 mL
